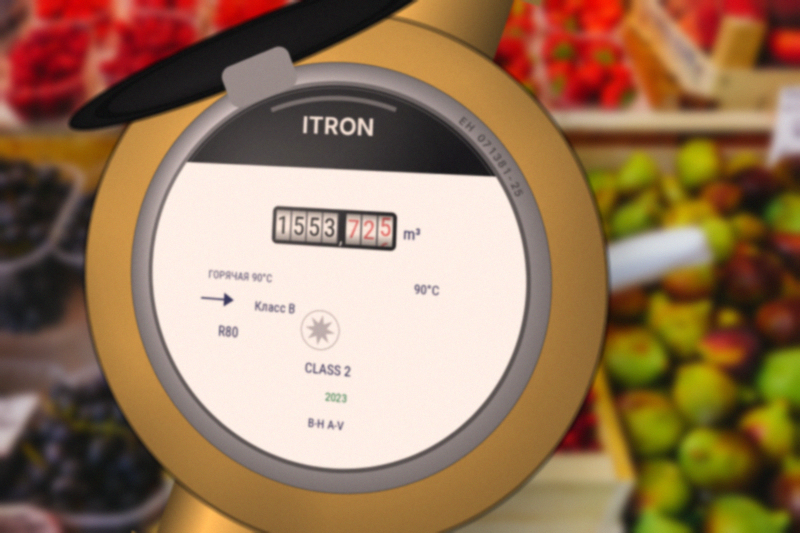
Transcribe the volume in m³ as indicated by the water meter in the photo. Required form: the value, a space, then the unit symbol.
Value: 1553.725 m³
